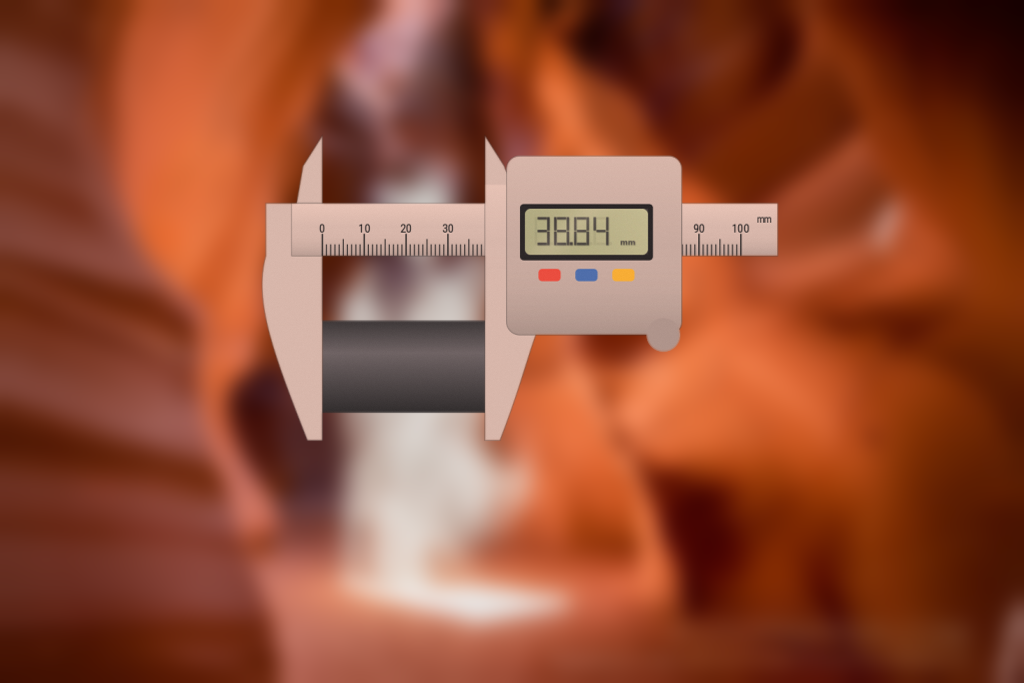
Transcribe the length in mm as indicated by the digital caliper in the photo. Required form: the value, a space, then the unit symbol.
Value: 38.84 mm
